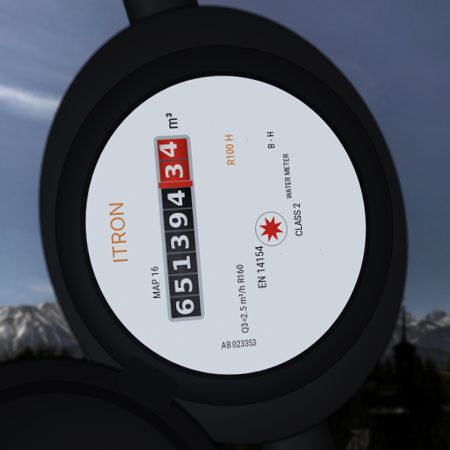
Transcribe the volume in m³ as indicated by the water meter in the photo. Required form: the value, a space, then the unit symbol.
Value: 651394.34 m³
